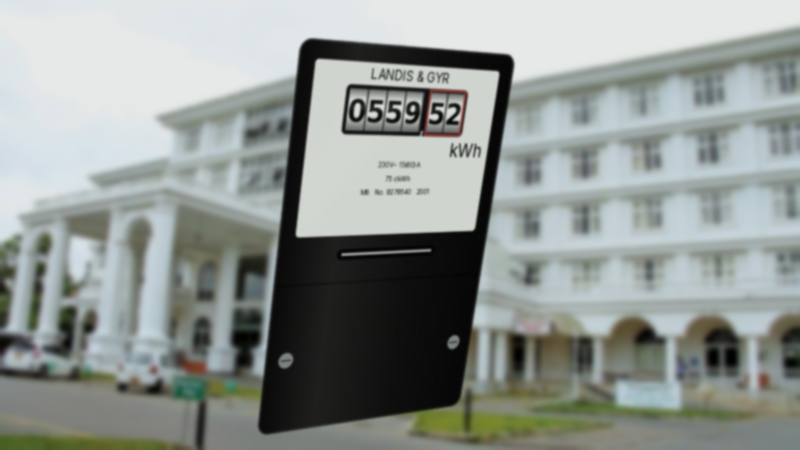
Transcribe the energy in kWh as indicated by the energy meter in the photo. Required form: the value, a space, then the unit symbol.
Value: 559.52 kWh
